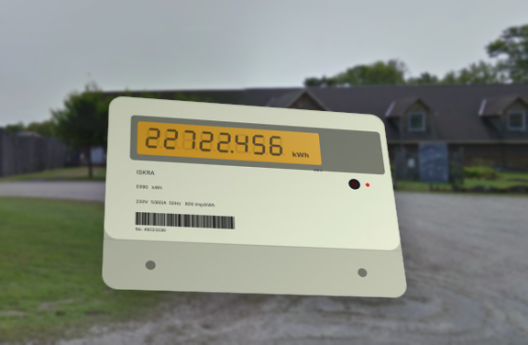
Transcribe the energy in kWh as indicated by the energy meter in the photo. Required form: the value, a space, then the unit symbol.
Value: 22722.456 kWh
